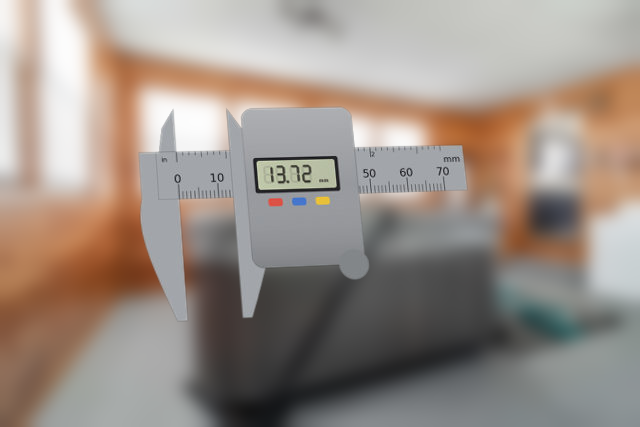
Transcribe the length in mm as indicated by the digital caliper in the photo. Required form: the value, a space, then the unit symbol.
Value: 13.72 mm
